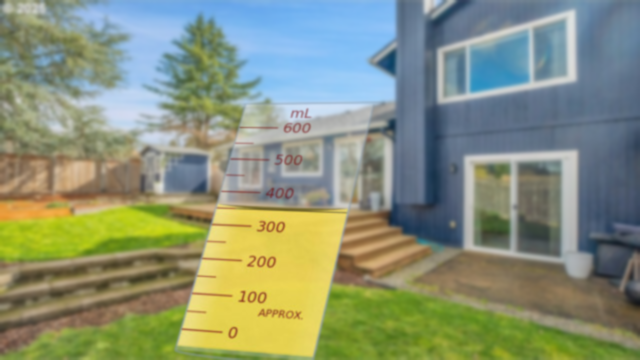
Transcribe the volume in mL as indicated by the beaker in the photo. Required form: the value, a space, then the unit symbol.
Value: 350 mL
